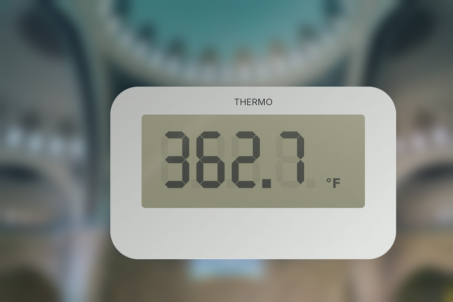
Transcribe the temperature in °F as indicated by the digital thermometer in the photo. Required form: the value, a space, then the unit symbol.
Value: 362.7 °F
